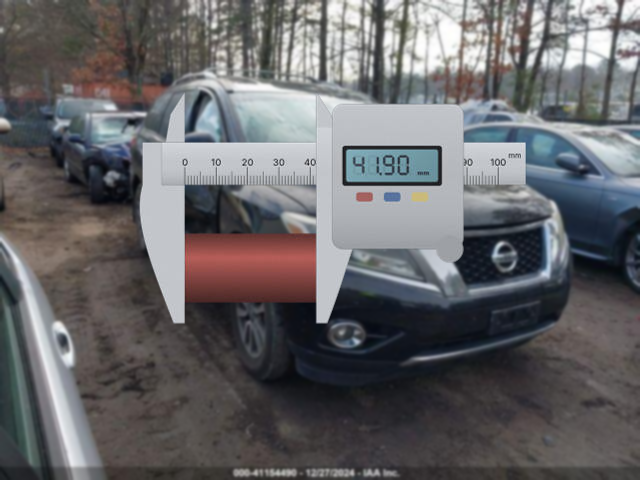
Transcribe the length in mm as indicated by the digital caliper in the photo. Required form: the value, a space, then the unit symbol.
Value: 41.90 mm
